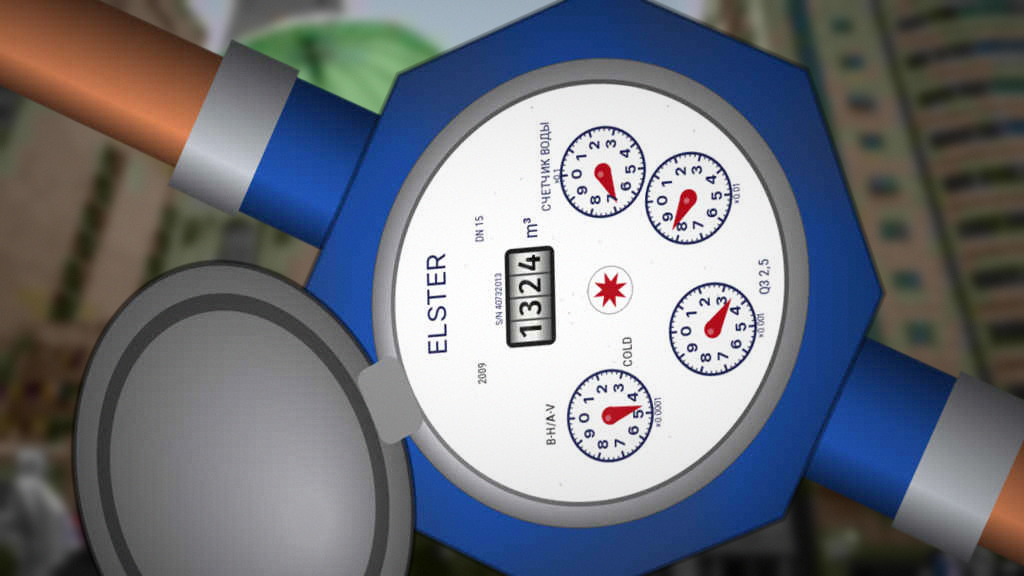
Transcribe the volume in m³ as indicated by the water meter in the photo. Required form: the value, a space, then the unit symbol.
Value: 1324.6834 m³
